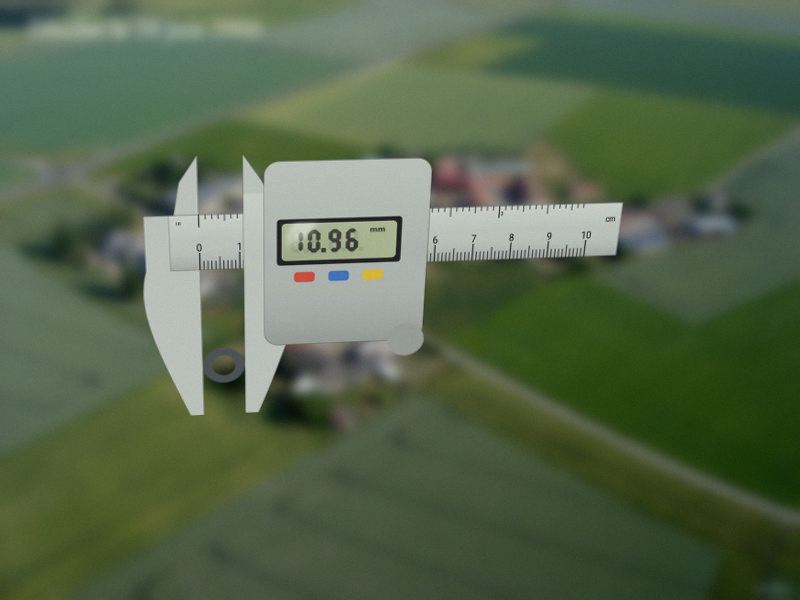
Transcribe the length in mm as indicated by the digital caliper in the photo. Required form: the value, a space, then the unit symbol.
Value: 10.96 mm
